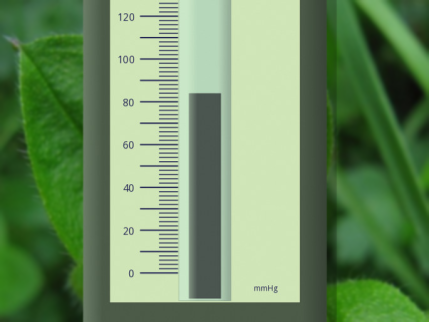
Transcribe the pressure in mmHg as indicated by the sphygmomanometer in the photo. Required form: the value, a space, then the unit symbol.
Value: 84 mmHg
